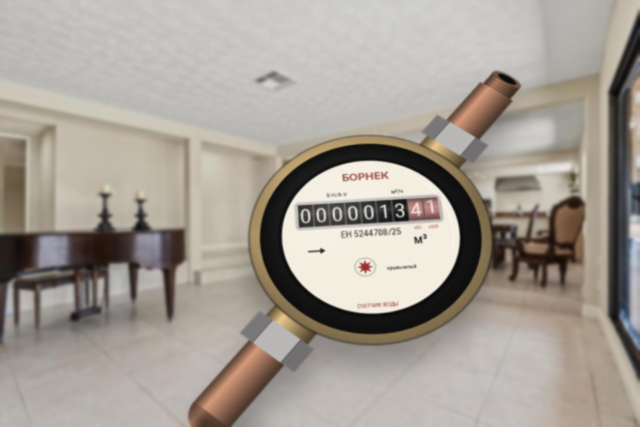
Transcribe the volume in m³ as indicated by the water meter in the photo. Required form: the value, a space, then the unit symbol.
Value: 13.41 m³
